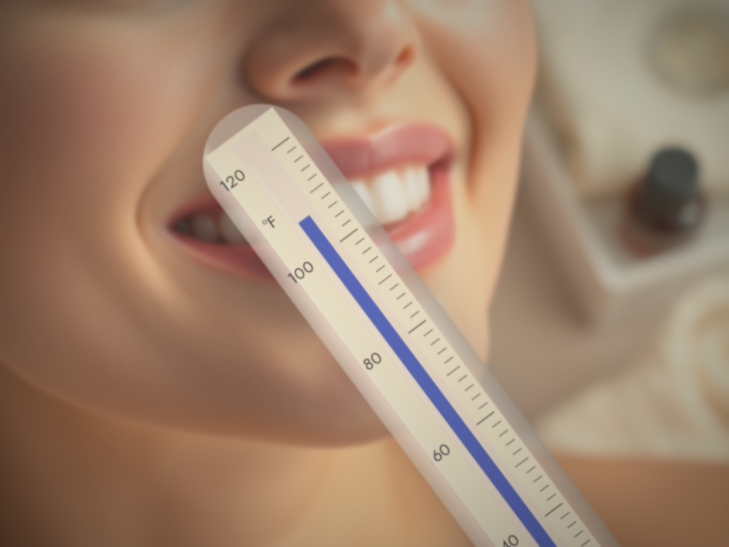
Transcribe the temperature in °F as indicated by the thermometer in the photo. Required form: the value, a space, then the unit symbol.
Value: 107 °F
